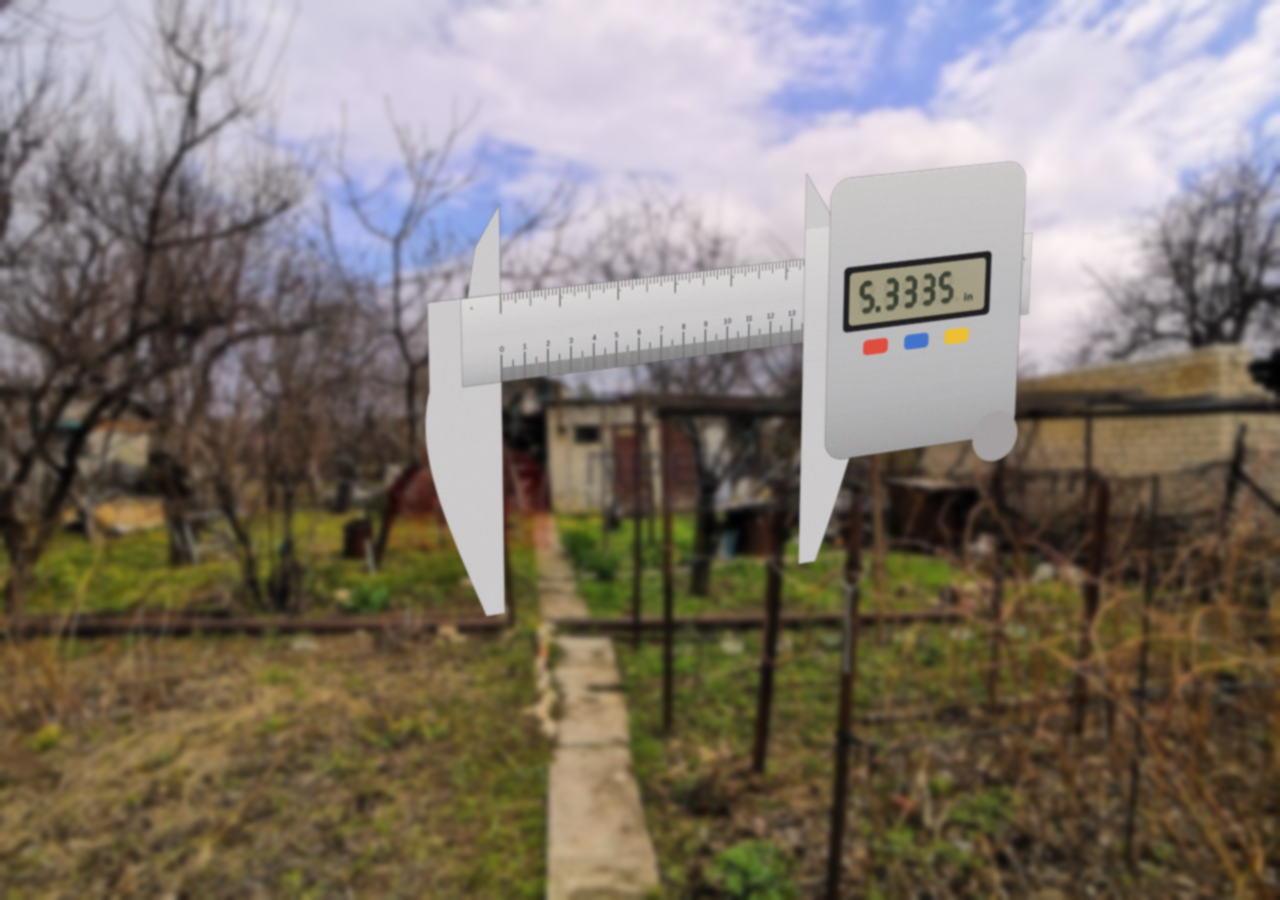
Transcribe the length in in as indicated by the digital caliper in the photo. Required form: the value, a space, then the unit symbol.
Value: 5.3335 in
